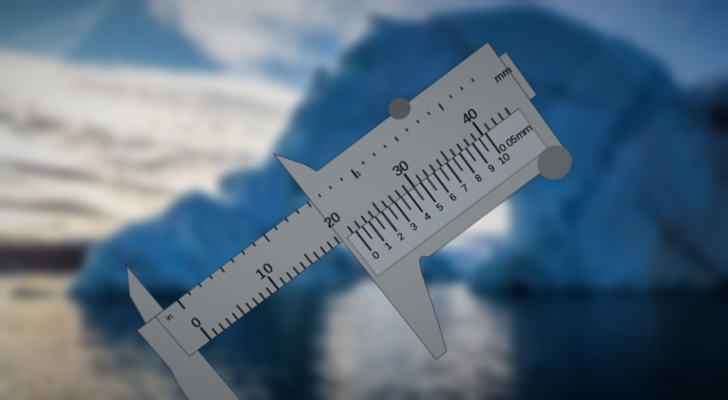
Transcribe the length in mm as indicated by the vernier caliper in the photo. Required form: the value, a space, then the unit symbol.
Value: 21.4 mm
